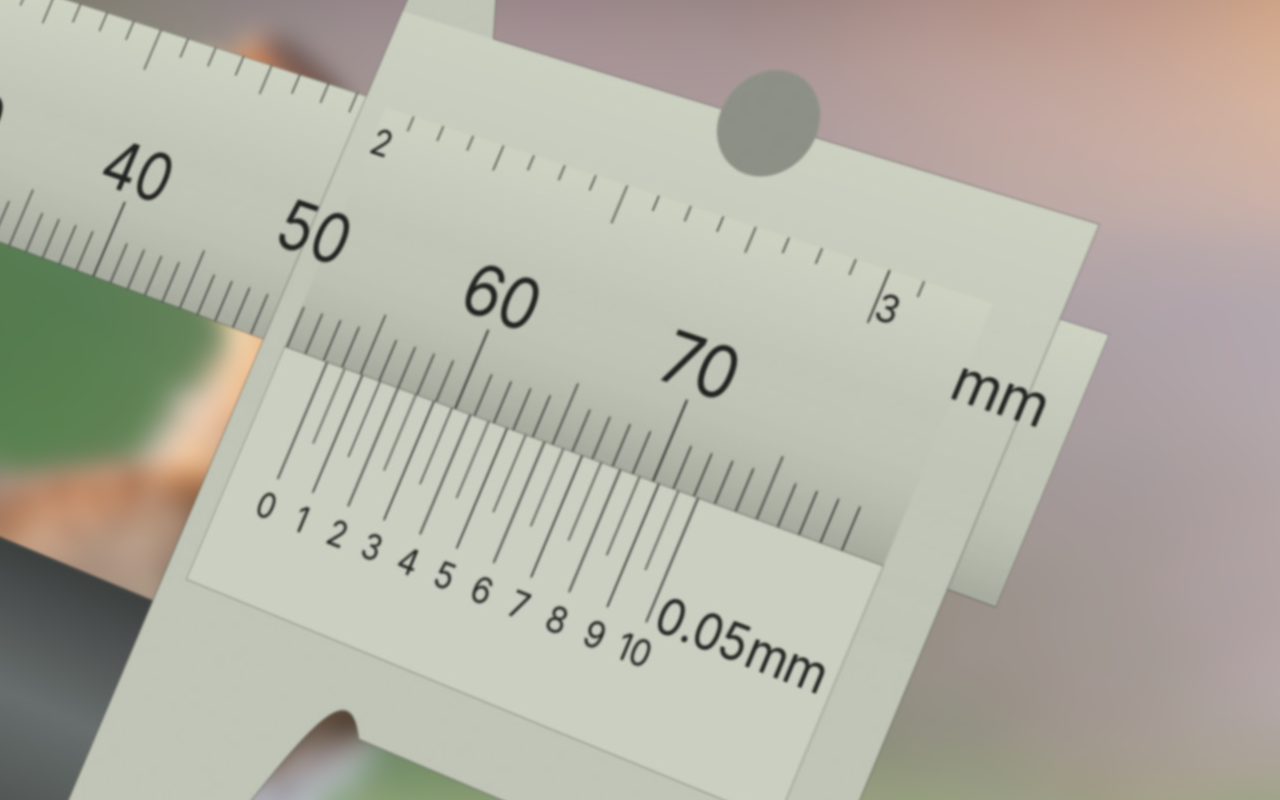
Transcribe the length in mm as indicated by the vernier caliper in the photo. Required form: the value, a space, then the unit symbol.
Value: 53.2 mm
